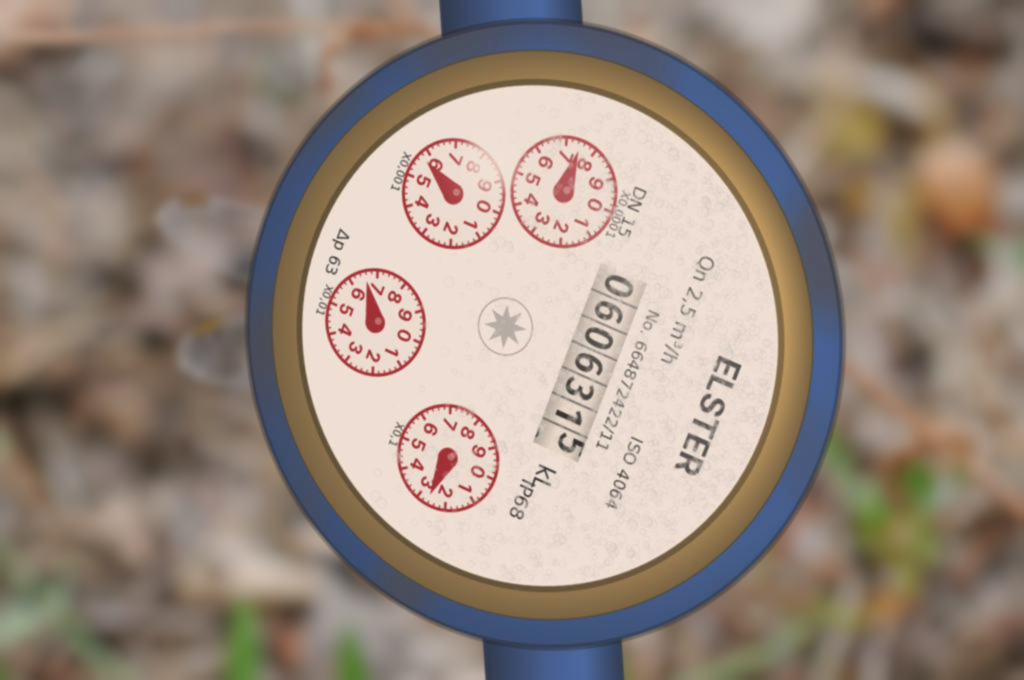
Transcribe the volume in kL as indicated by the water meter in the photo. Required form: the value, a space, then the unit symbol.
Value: 606315.2657 kL
